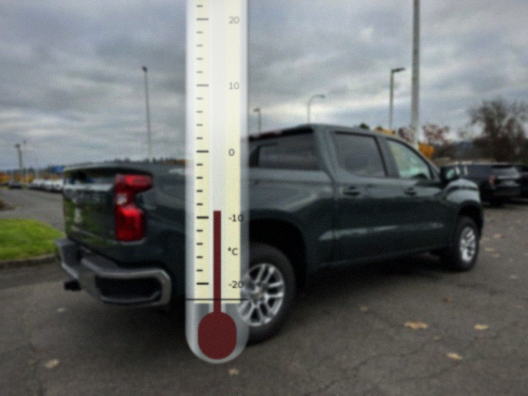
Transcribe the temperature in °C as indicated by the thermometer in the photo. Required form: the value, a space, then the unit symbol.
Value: -9 °C
